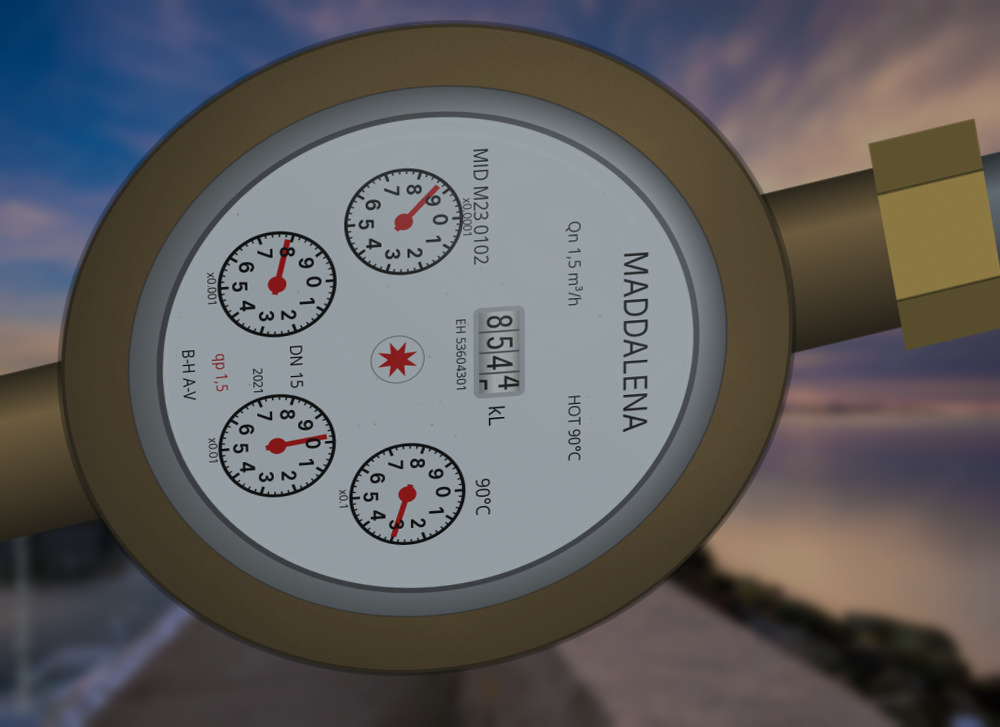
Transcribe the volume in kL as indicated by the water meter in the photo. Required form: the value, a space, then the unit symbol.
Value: 8544.2978 kL
